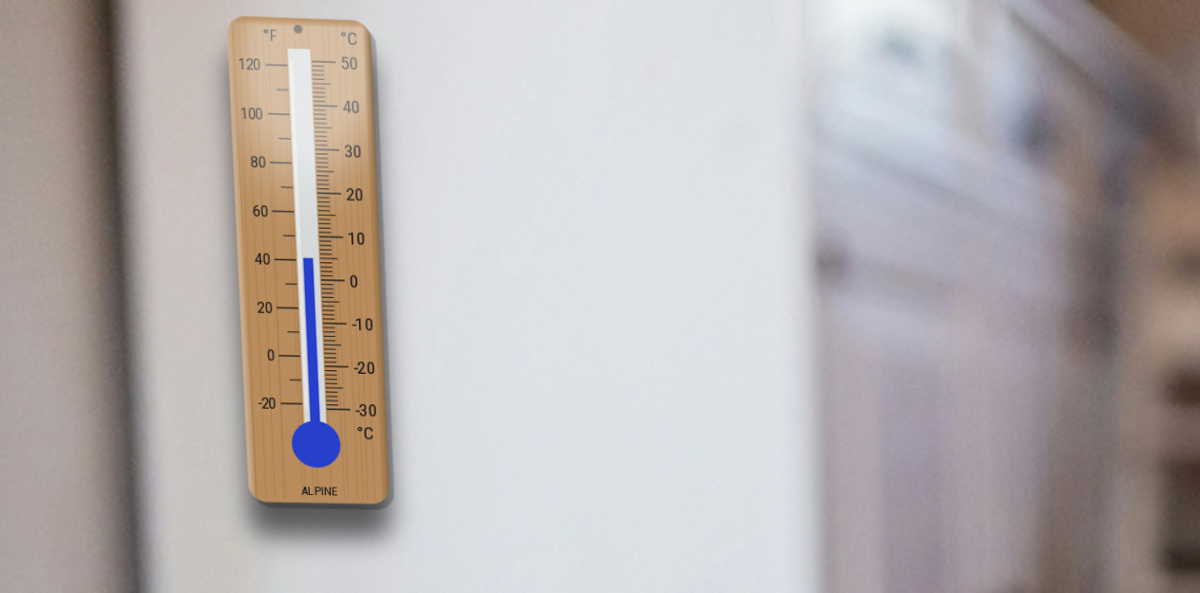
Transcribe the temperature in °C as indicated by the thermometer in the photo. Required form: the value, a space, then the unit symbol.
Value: 5 °C
